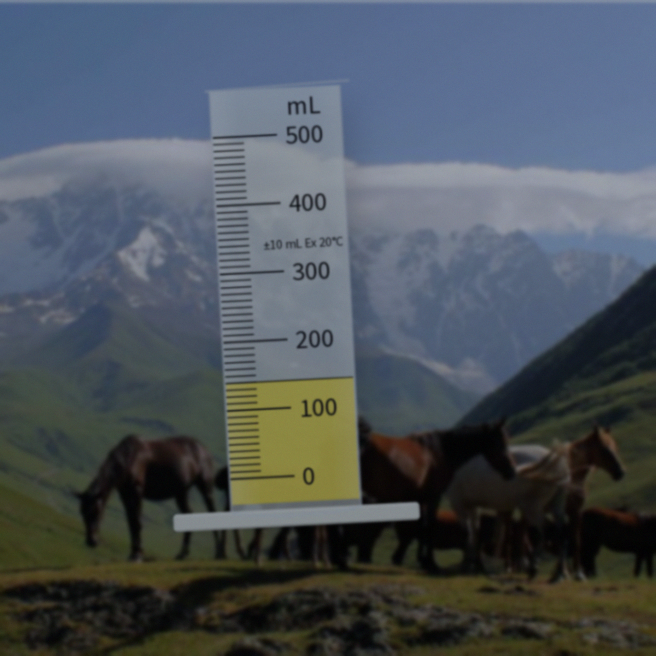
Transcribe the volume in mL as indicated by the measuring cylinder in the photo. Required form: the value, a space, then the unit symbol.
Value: 140 mL
